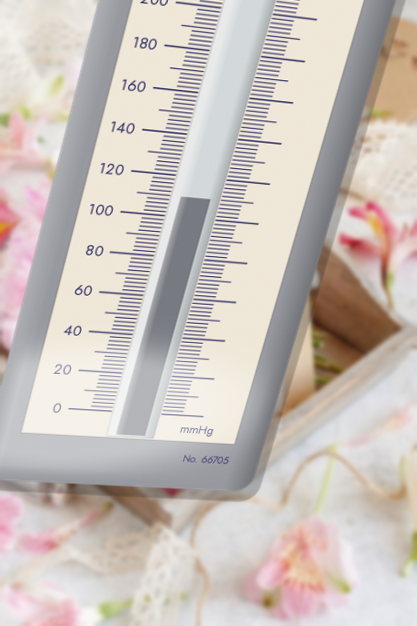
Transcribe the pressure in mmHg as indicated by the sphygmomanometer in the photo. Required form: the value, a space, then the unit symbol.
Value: 110 mmHg
